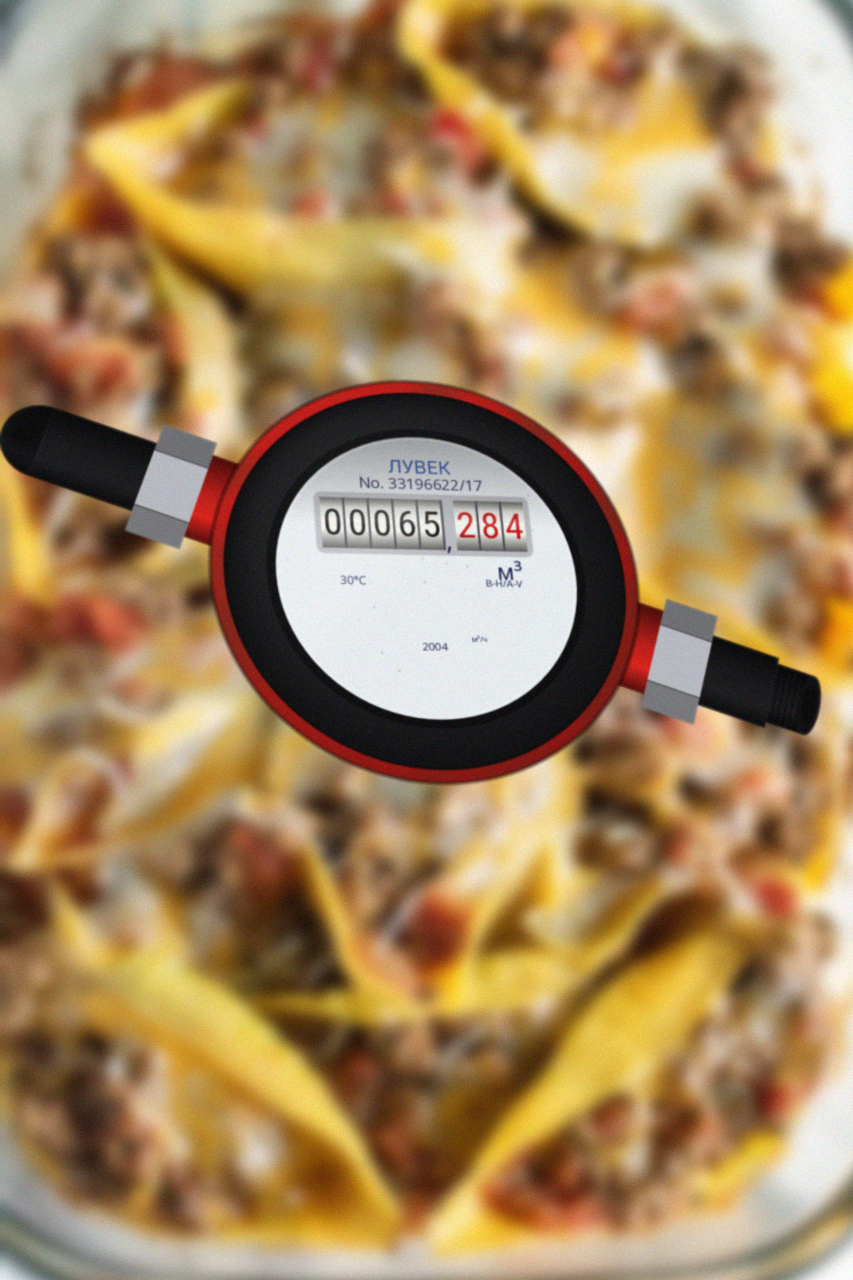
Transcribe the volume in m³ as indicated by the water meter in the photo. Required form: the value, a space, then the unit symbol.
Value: 65.284 m³
